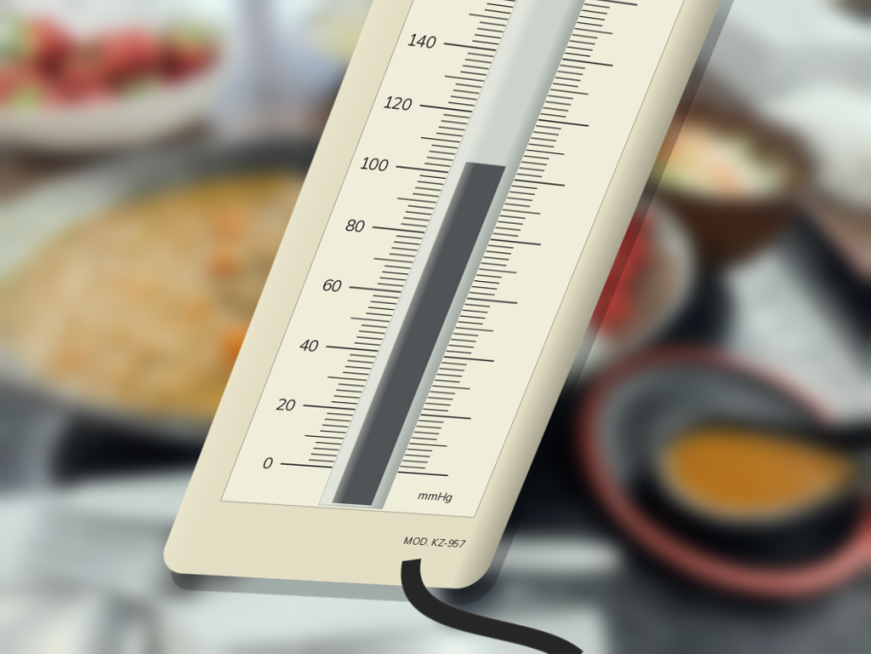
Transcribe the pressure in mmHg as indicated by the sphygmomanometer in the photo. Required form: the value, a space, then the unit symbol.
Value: 104 mmHg
